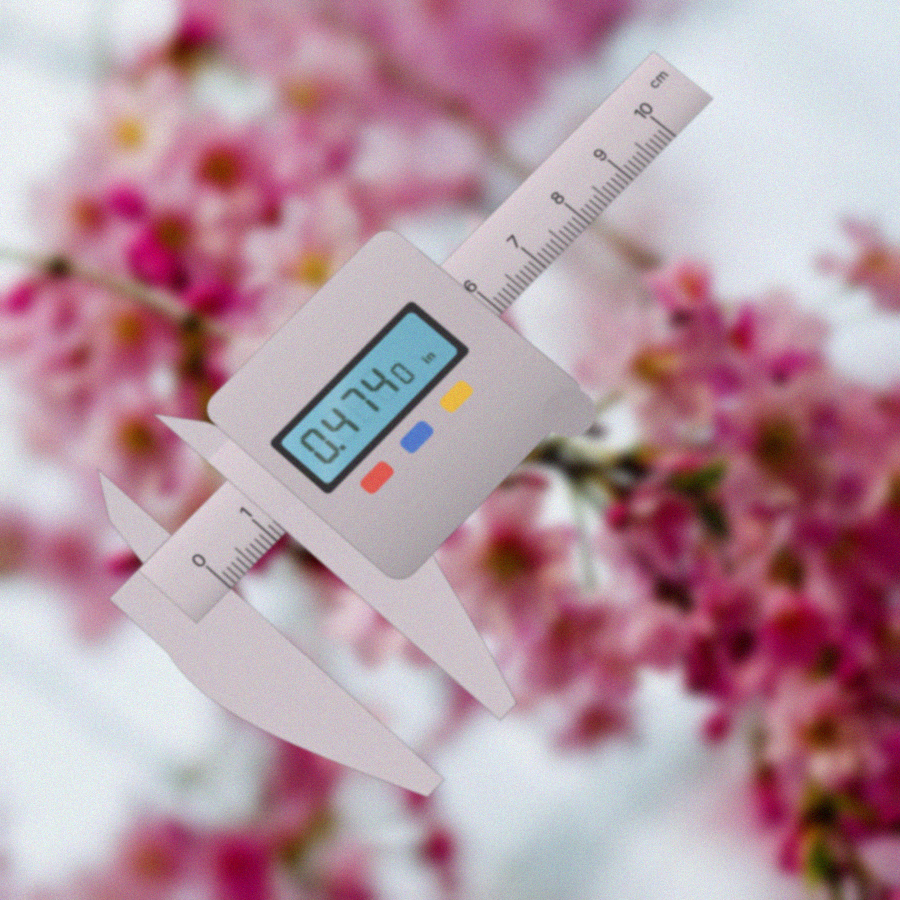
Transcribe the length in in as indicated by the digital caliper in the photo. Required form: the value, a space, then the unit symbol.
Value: 0.4740 in
